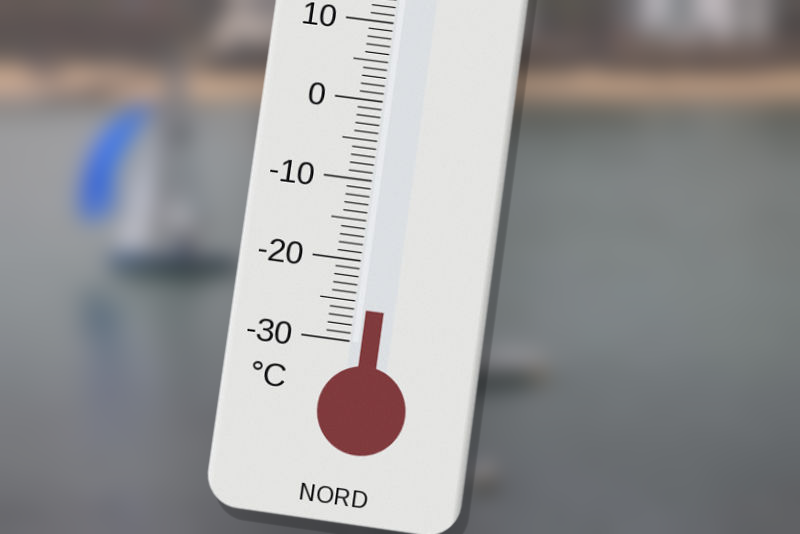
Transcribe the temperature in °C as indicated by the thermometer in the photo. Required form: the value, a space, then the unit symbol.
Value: -26 °C
